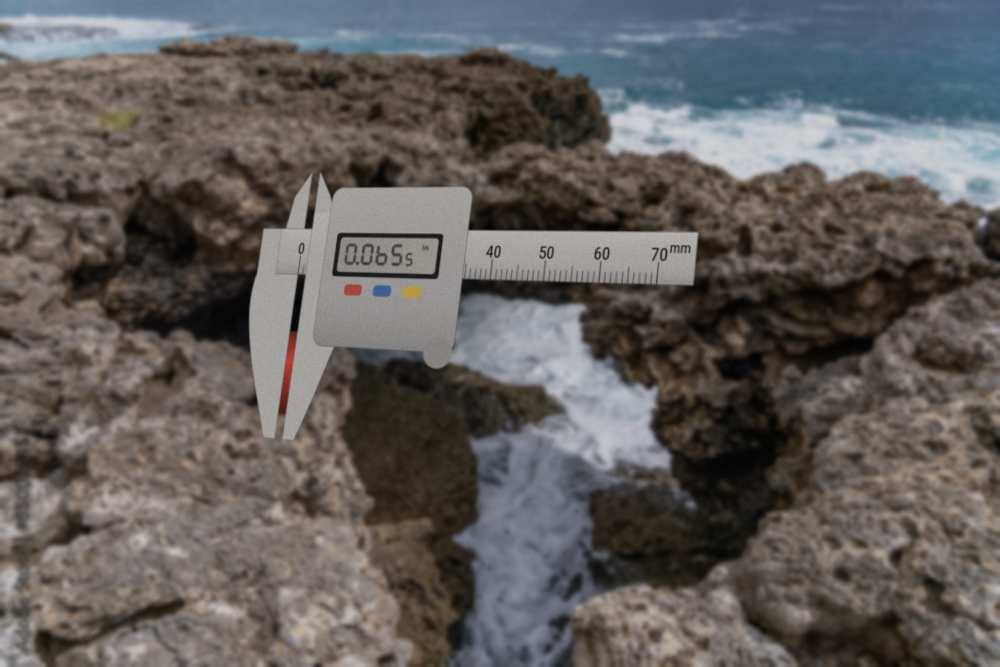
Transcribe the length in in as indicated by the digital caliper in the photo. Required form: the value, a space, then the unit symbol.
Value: 0.0655 in
